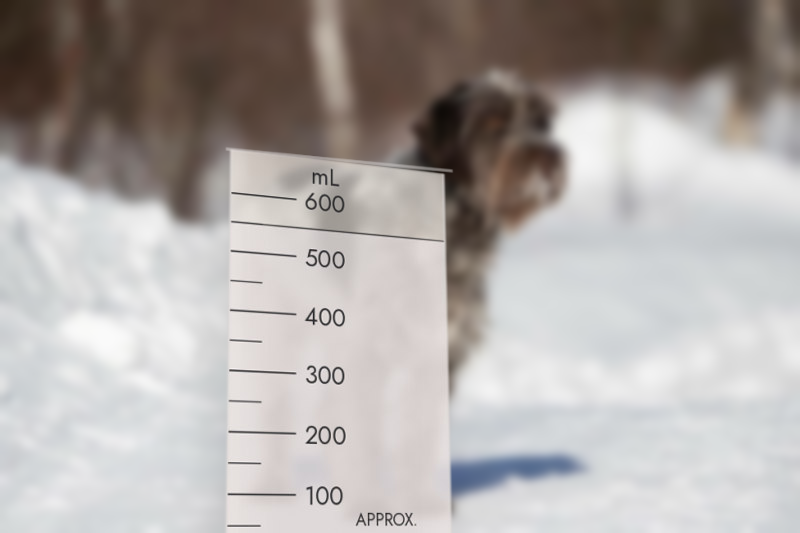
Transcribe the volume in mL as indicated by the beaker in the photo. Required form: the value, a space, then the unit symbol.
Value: 550 mL
